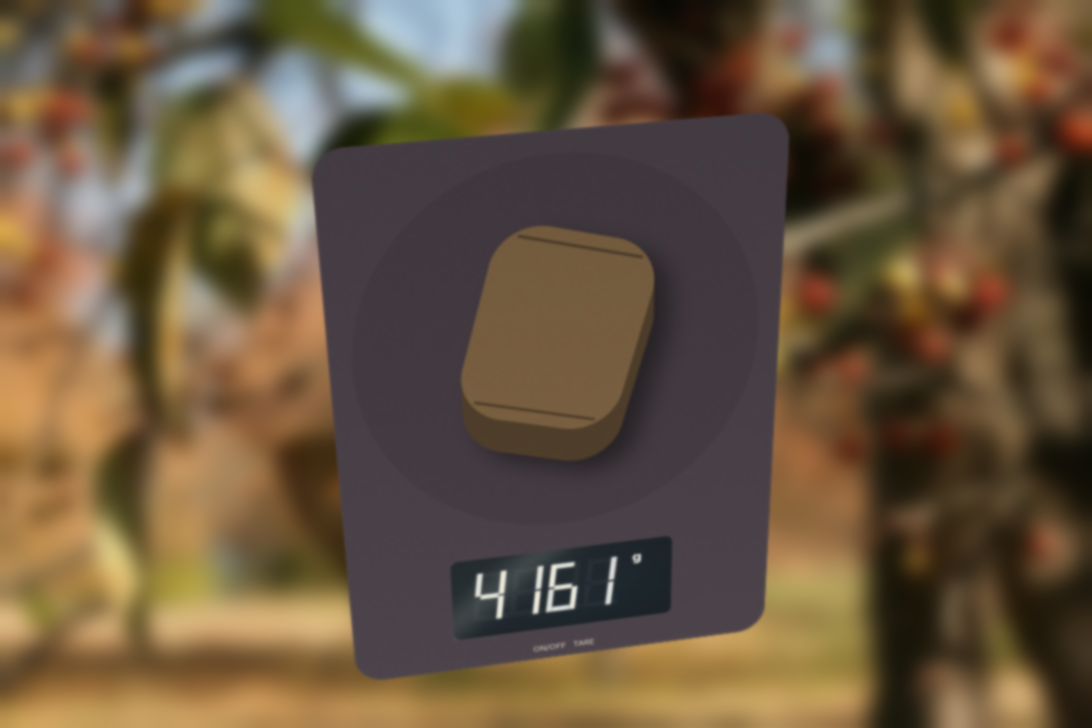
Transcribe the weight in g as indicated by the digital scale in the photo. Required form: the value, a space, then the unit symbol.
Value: 4161 g
